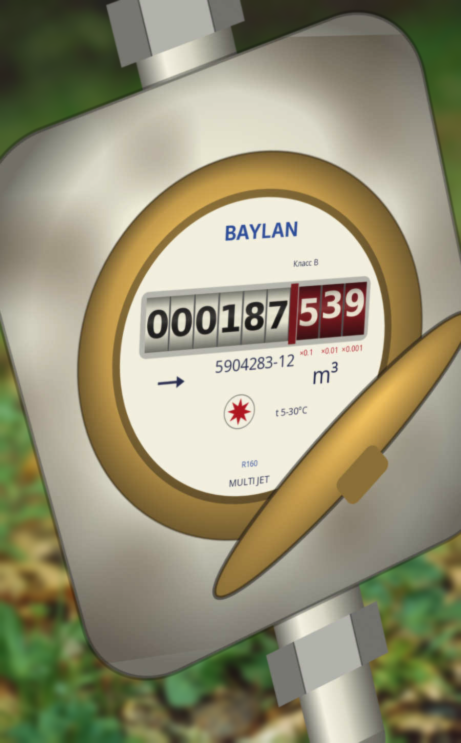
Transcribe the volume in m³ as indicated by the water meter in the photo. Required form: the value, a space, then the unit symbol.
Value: 187.539 m³
